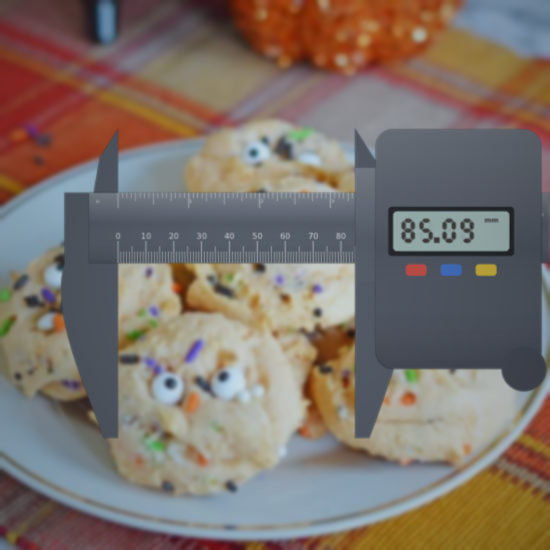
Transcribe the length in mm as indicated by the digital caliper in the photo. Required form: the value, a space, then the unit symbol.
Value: 85.09 mm
